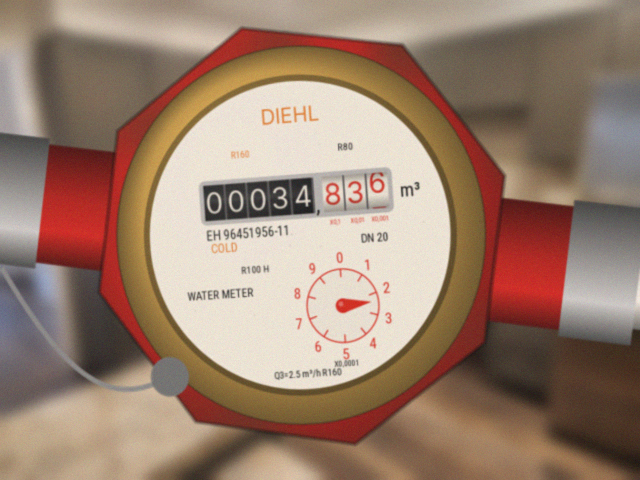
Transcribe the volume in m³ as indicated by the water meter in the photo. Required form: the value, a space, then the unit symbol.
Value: 34.8362 m³
